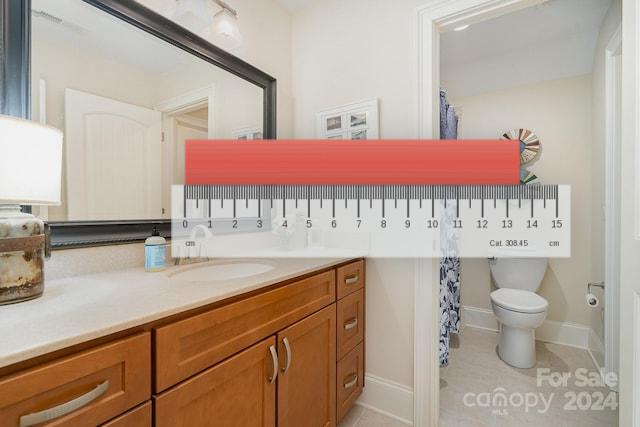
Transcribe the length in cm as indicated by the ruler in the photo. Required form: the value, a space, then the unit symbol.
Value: 13.5 cm
